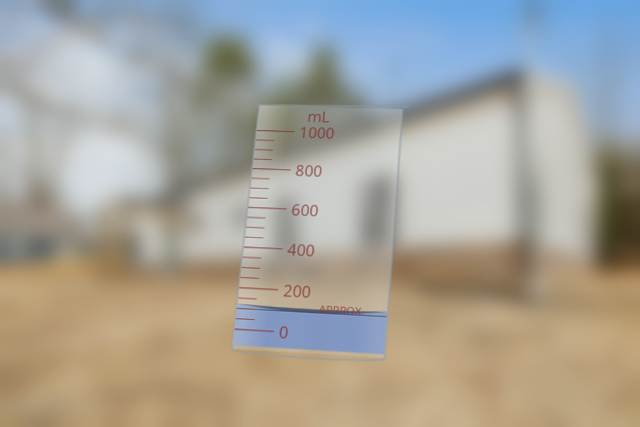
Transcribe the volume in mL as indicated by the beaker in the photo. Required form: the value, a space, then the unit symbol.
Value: 100 mL
